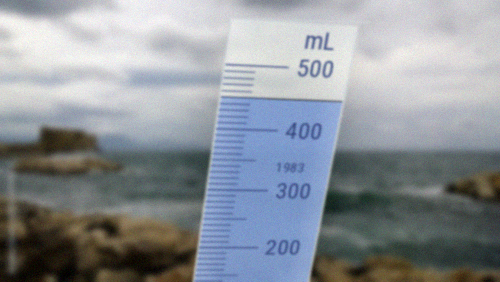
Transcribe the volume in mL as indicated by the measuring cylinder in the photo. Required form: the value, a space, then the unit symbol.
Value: 450 mL
